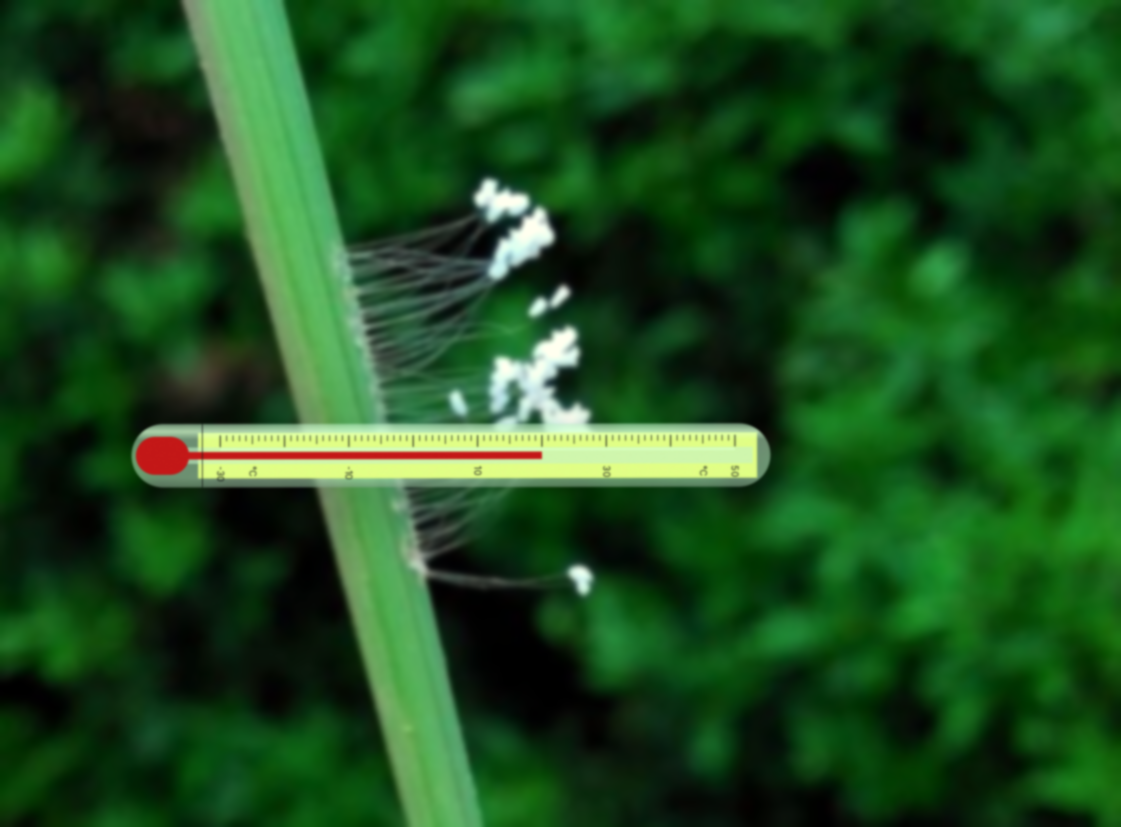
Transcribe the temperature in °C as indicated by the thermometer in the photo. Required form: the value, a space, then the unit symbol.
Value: 20 °C
